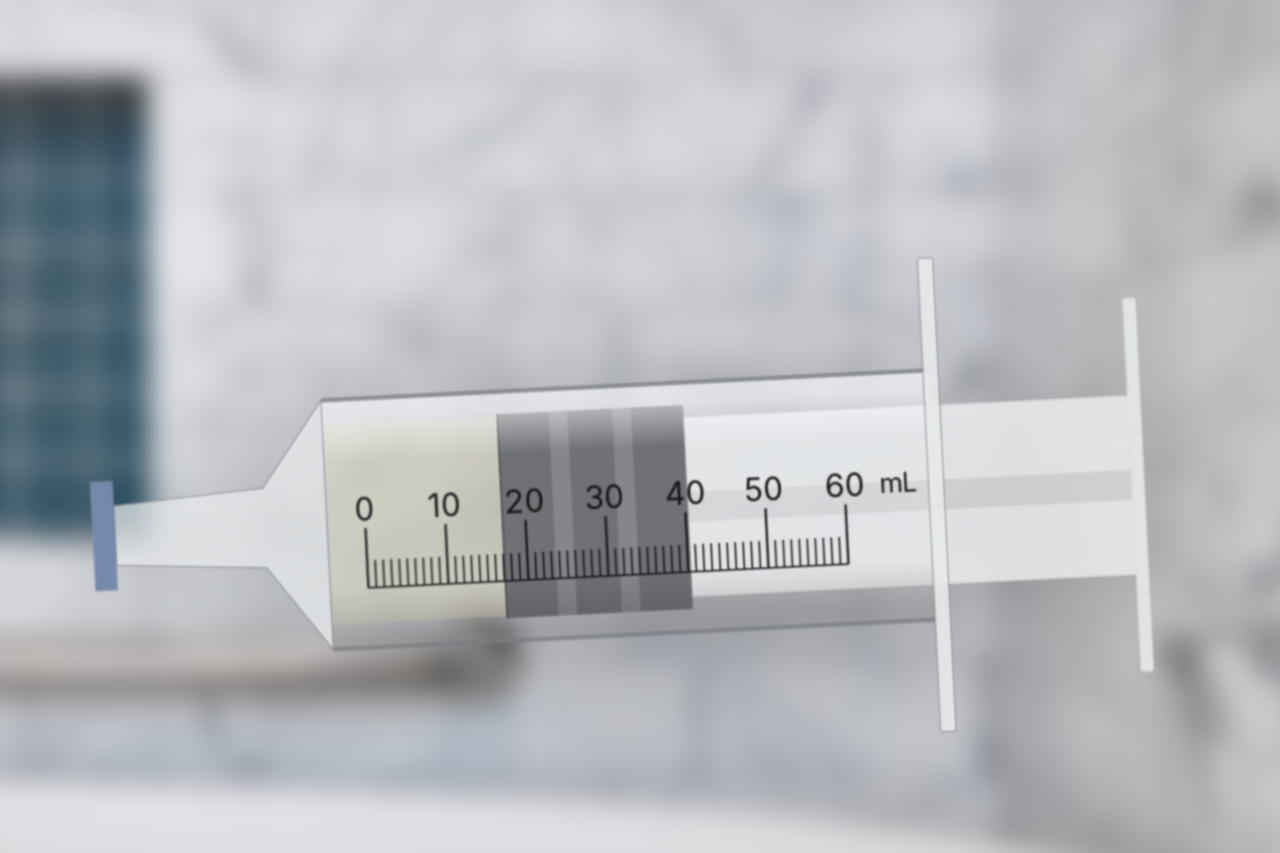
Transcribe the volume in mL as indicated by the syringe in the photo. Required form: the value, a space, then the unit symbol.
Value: 17 mL
